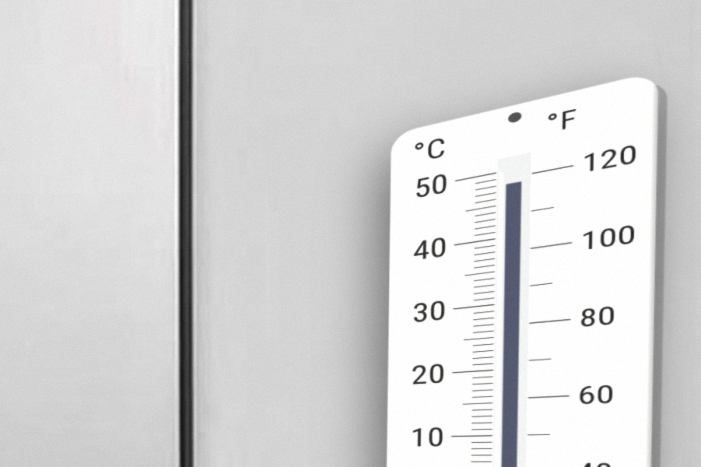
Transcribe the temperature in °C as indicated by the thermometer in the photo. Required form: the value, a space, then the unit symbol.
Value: 48 °C
